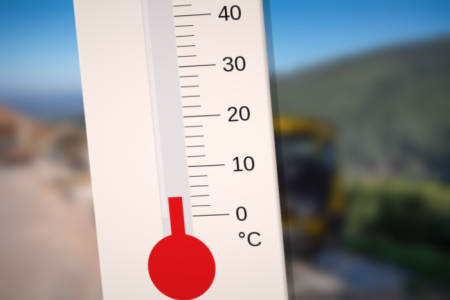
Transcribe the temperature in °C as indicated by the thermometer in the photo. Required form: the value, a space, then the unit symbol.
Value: 4 °C
